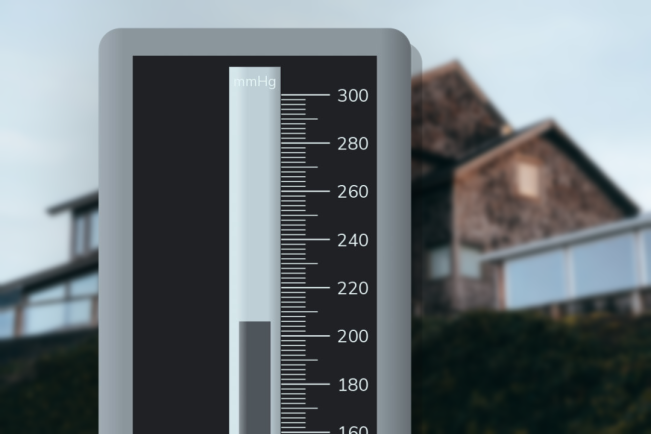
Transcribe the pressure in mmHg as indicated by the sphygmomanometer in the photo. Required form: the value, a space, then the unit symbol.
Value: 206 mmHg
